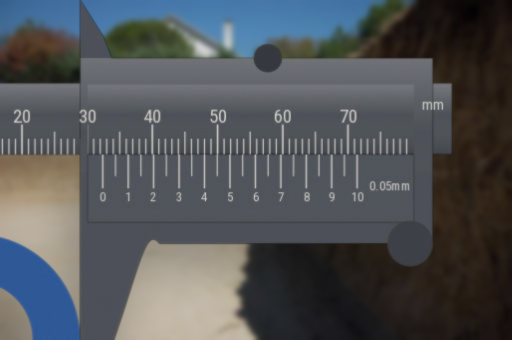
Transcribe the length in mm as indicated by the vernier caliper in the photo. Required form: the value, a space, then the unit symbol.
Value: 32.4 mm
